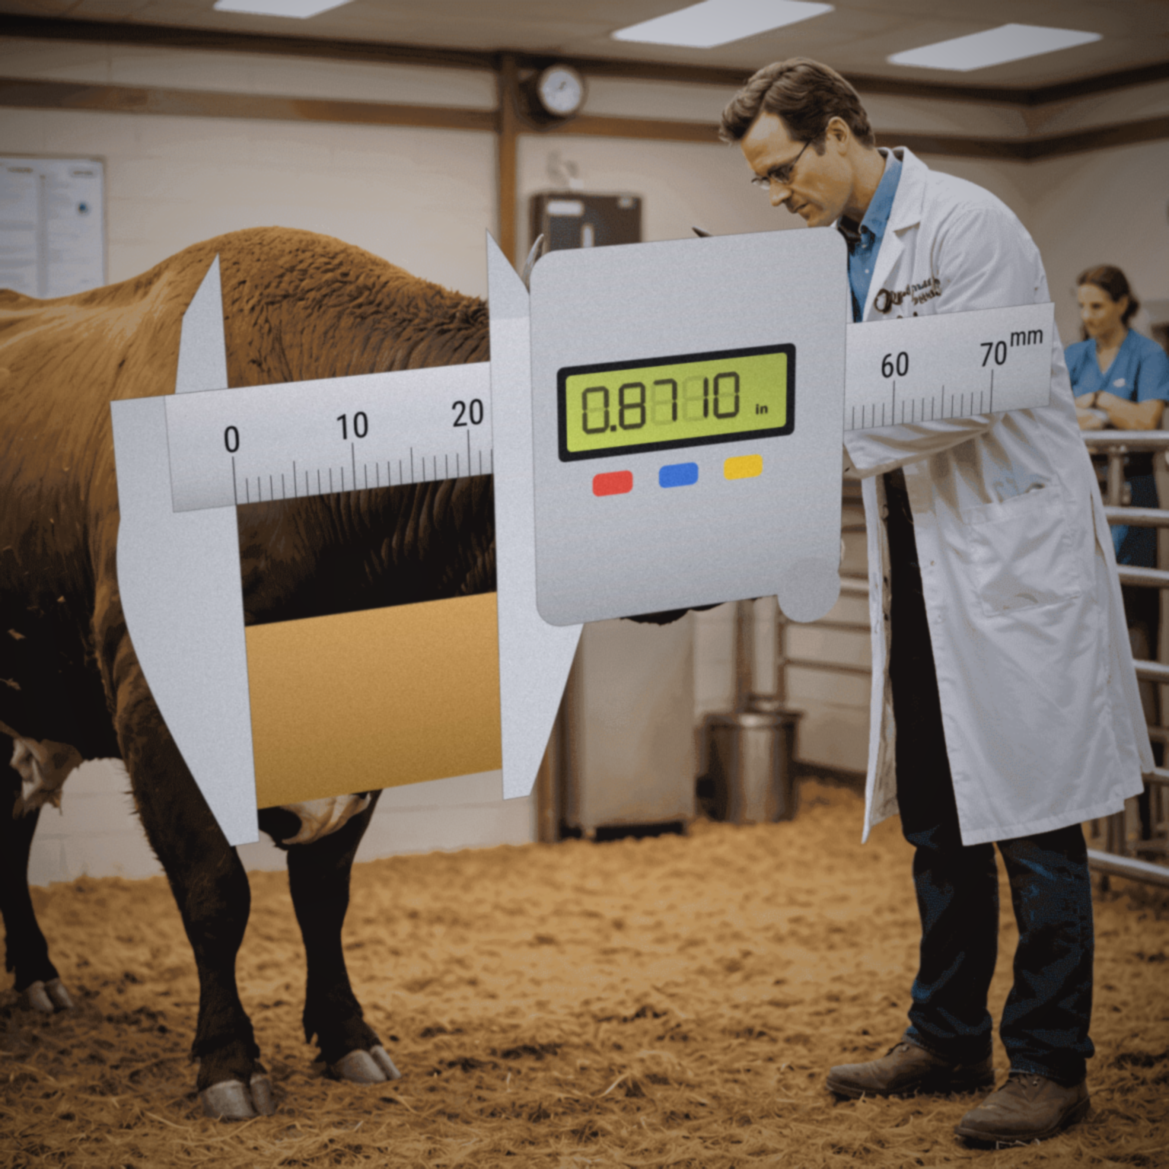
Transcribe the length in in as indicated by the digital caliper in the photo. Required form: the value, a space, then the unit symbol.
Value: 0.8710 in
